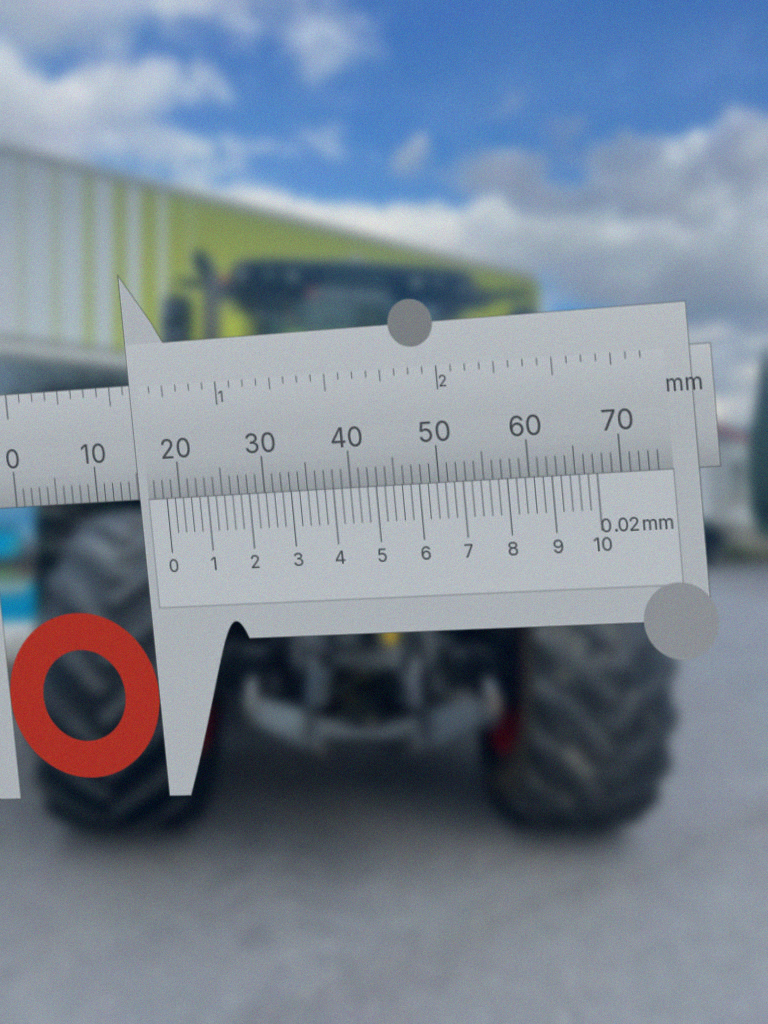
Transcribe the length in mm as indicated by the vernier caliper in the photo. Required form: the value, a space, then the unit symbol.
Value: 18.4 mm
